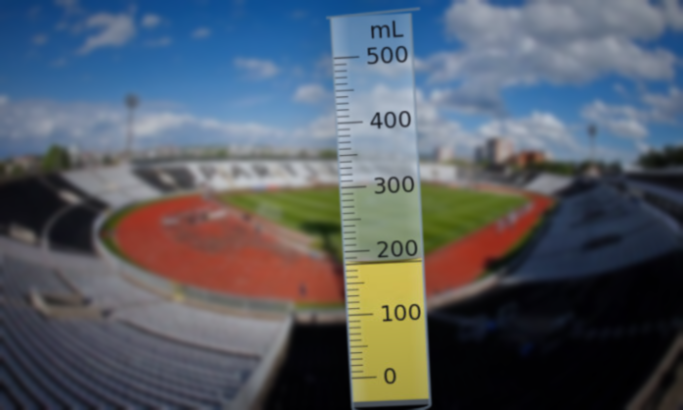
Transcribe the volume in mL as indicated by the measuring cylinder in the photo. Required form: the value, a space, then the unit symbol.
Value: 180 mL
